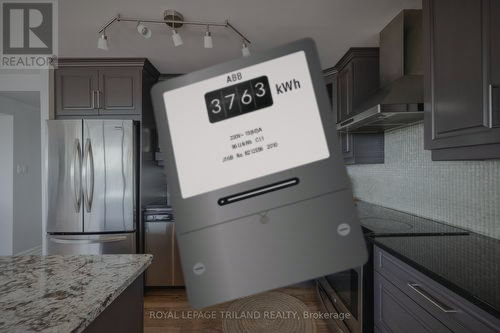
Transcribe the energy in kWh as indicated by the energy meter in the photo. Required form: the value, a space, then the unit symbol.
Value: 3763 kWh
